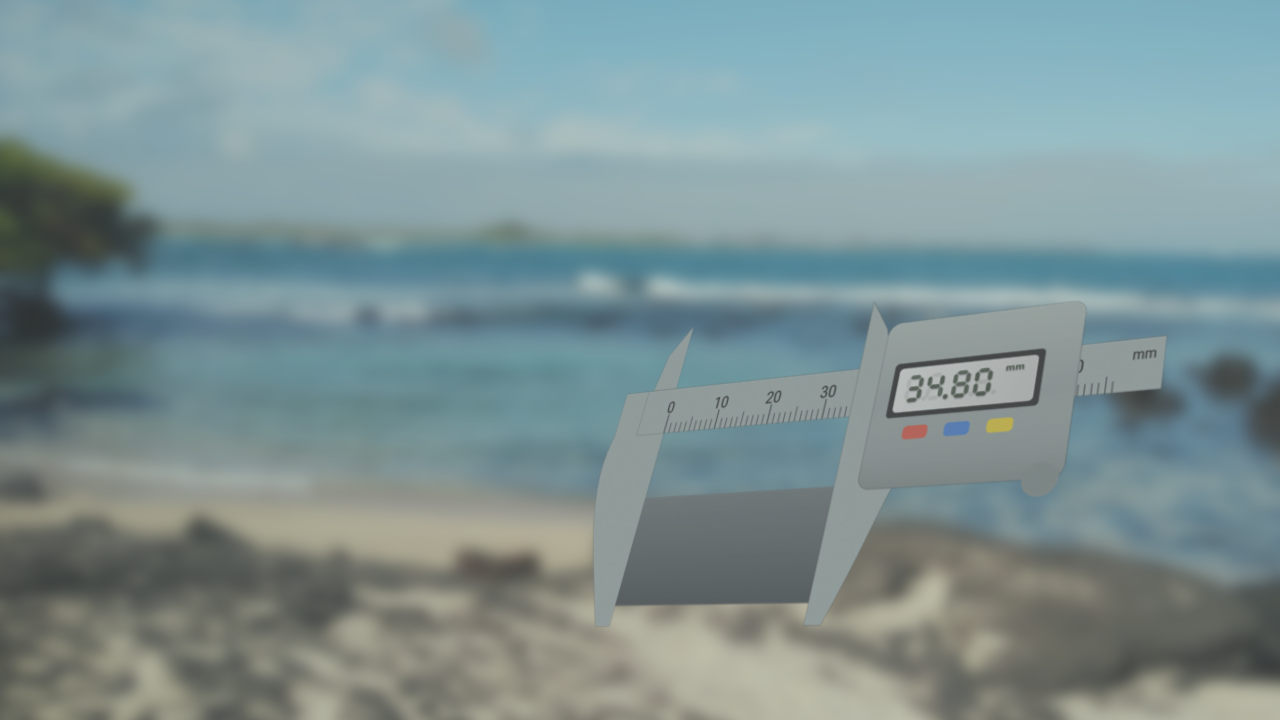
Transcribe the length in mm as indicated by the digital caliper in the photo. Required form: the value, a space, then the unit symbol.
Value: 34.80 mm
